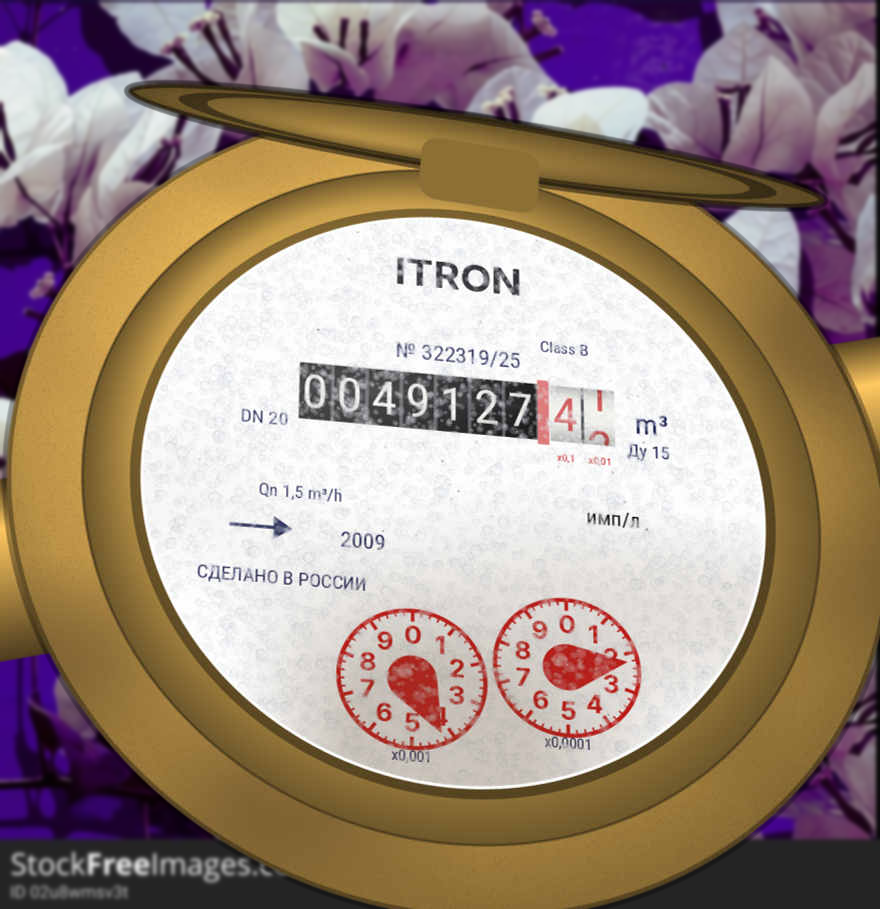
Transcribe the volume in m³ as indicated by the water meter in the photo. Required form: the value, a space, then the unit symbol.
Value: 49127.4142 m³
